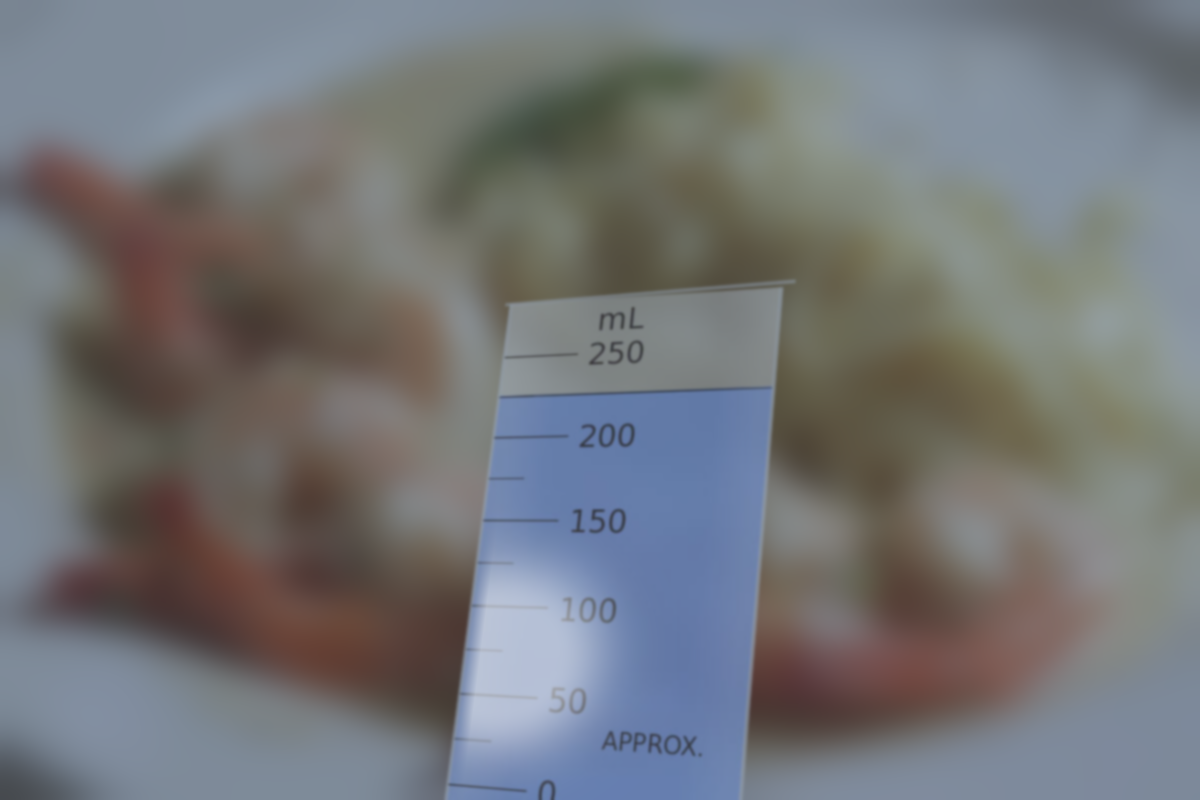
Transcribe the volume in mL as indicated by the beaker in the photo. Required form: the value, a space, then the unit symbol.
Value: 225 mL
